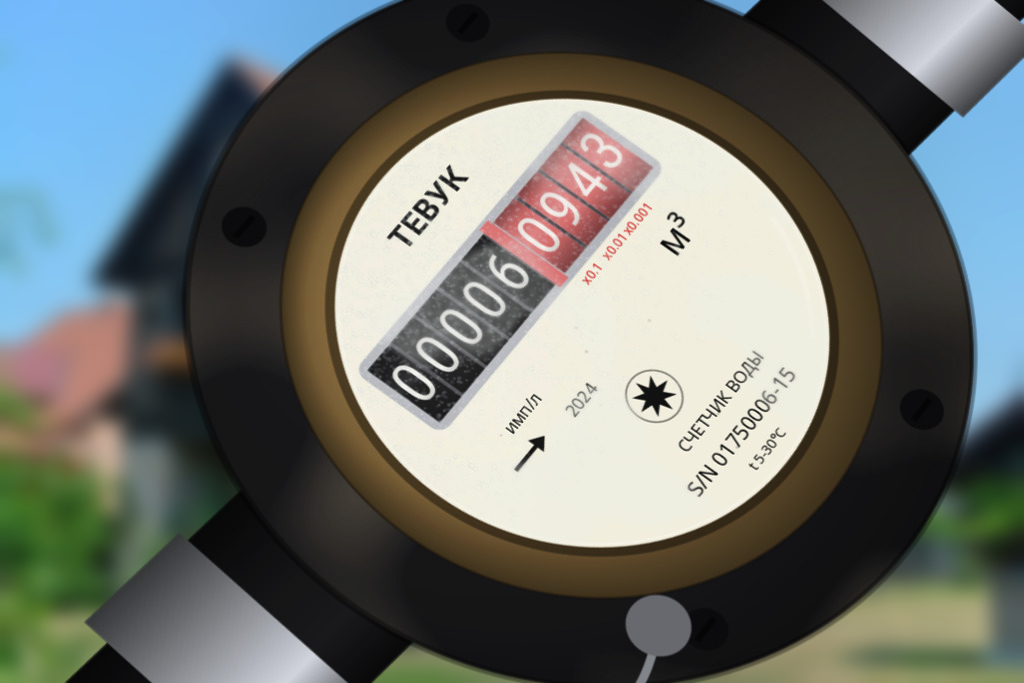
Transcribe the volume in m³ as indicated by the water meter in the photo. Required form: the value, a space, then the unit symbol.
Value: 6.0943 m³
